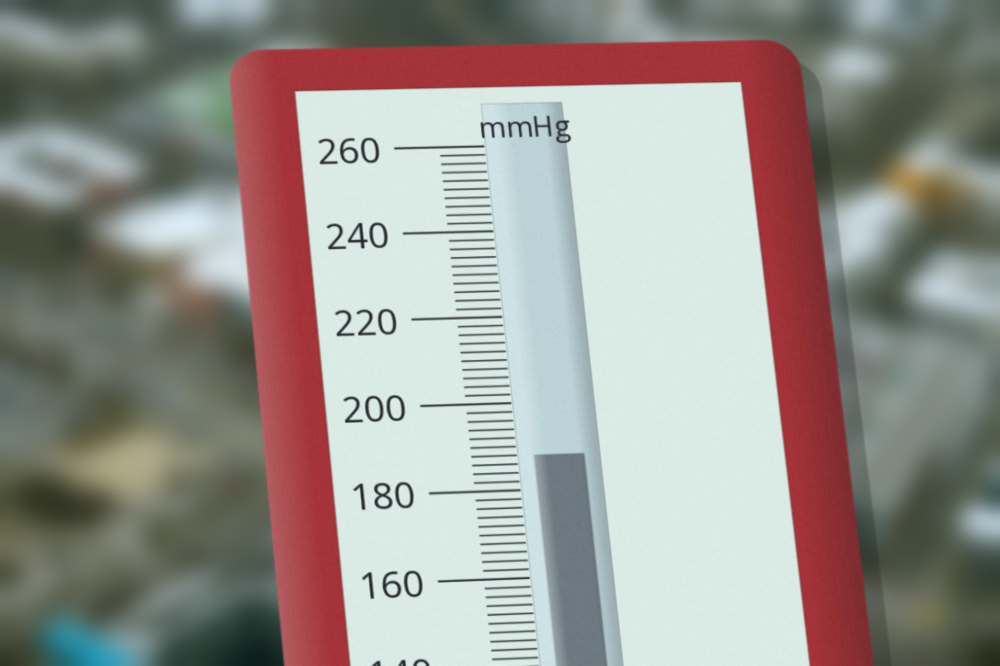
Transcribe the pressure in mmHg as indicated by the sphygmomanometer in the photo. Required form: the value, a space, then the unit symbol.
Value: 188 mmHg
